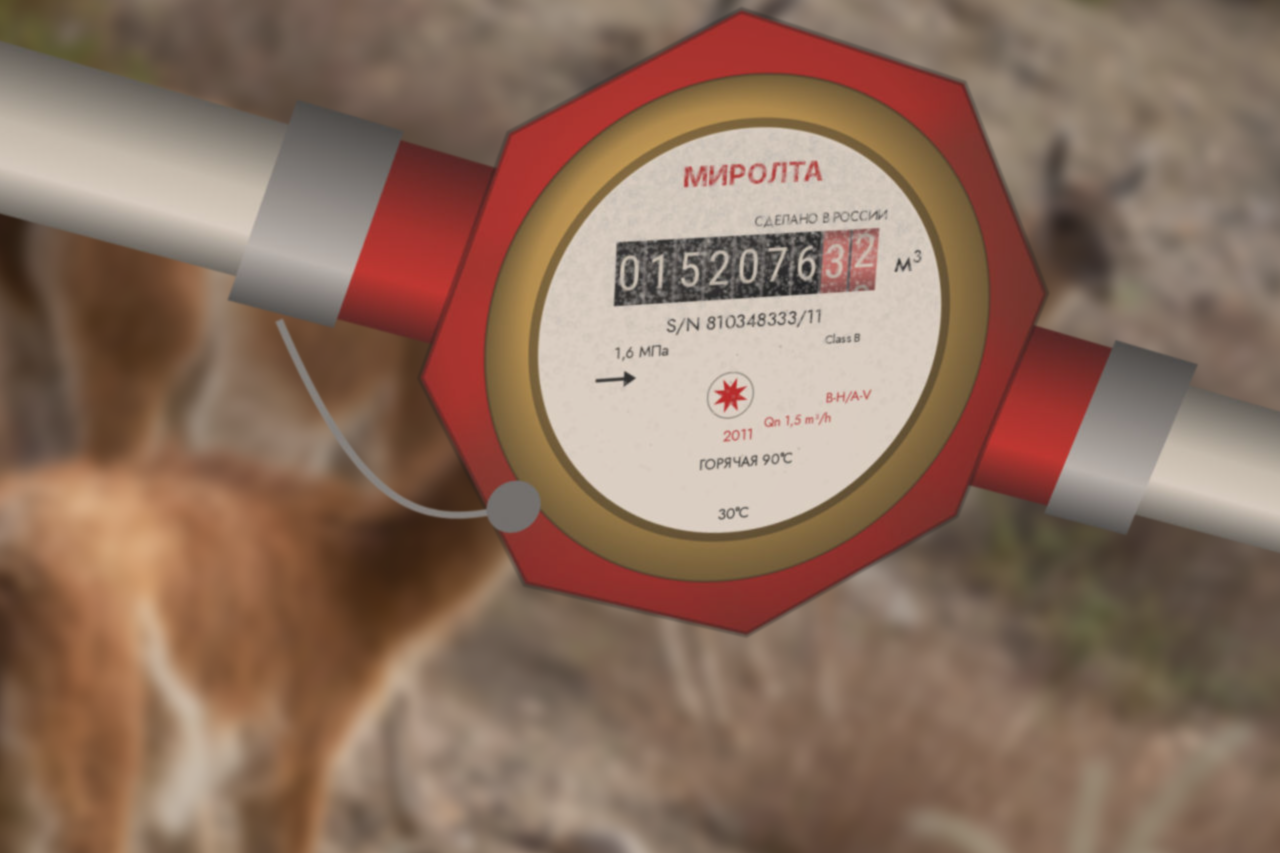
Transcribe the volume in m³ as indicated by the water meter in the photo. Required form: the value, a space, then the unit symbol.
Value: 152076.32 m³
